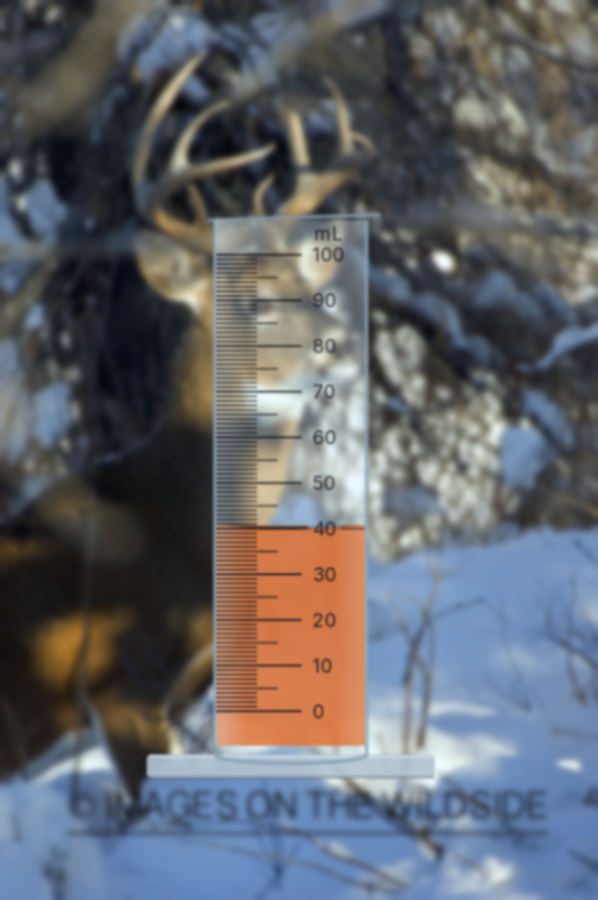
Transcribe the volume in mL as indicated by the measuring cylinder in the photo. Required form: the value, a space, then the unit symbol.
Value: 40 mL
